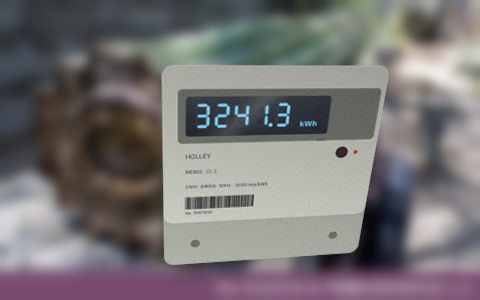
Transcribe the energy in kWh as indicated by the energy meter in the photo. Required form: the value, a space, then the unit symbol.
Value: 3241.3 kWh
